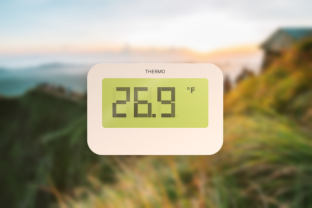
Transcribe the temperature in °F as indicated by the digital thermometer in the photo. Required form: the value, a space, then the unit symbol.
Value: 26.9 °F
